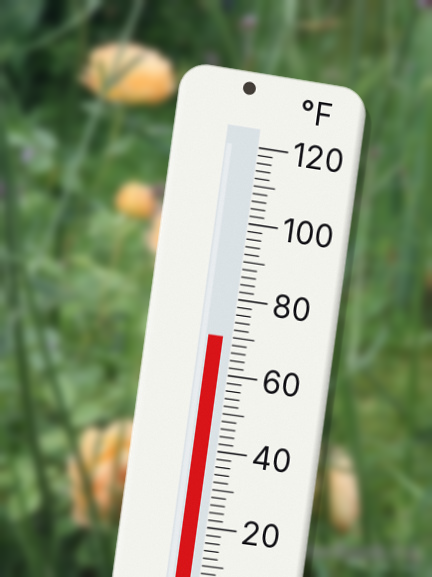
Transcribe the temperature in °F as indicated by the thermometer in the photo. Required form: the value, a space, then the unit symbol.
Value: 70 °F
